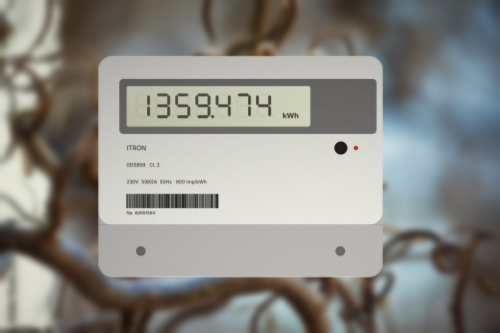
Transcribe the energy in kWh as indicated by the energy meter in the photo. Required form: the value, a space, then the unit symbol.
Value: 1359.474 kWh
